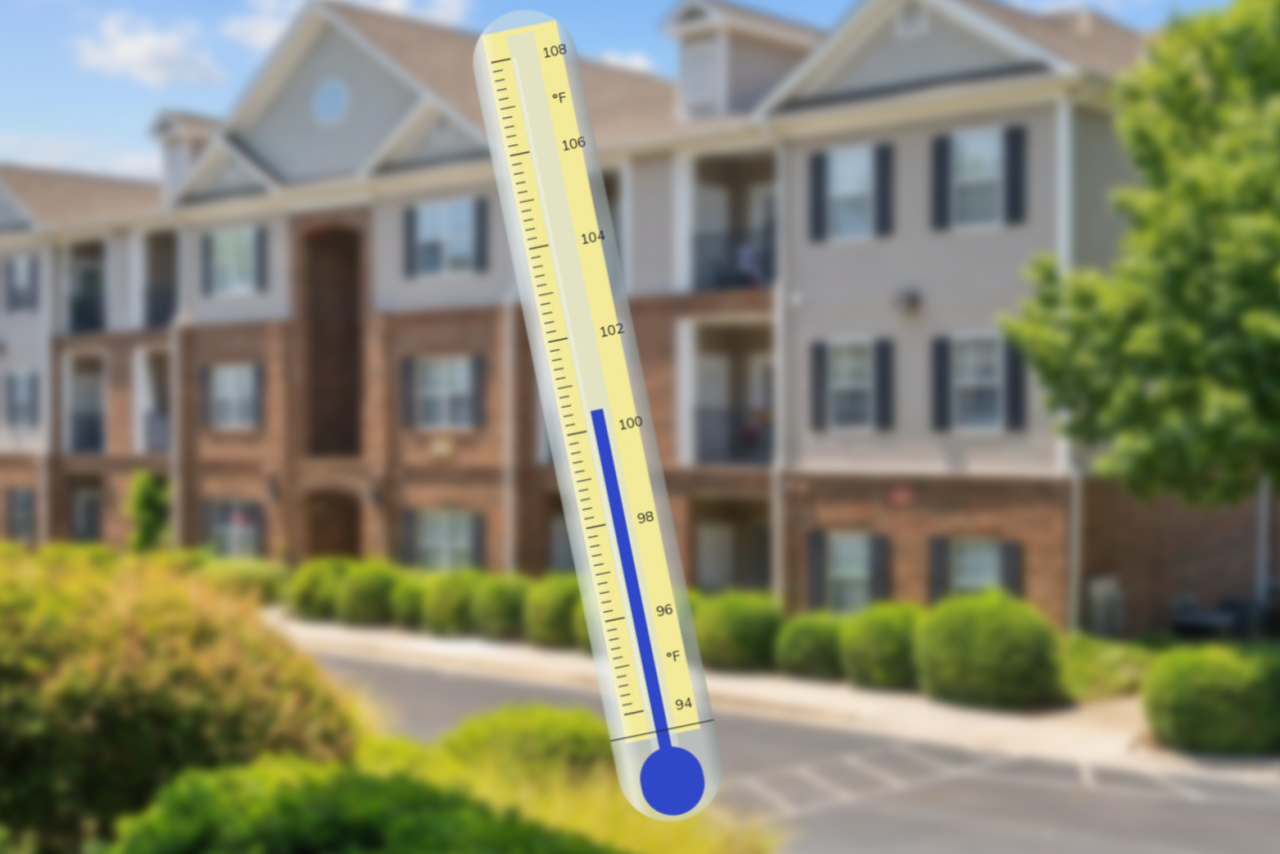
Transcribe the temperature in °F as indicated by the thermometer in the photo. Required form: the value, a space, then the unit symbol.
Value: 100.4 °F
